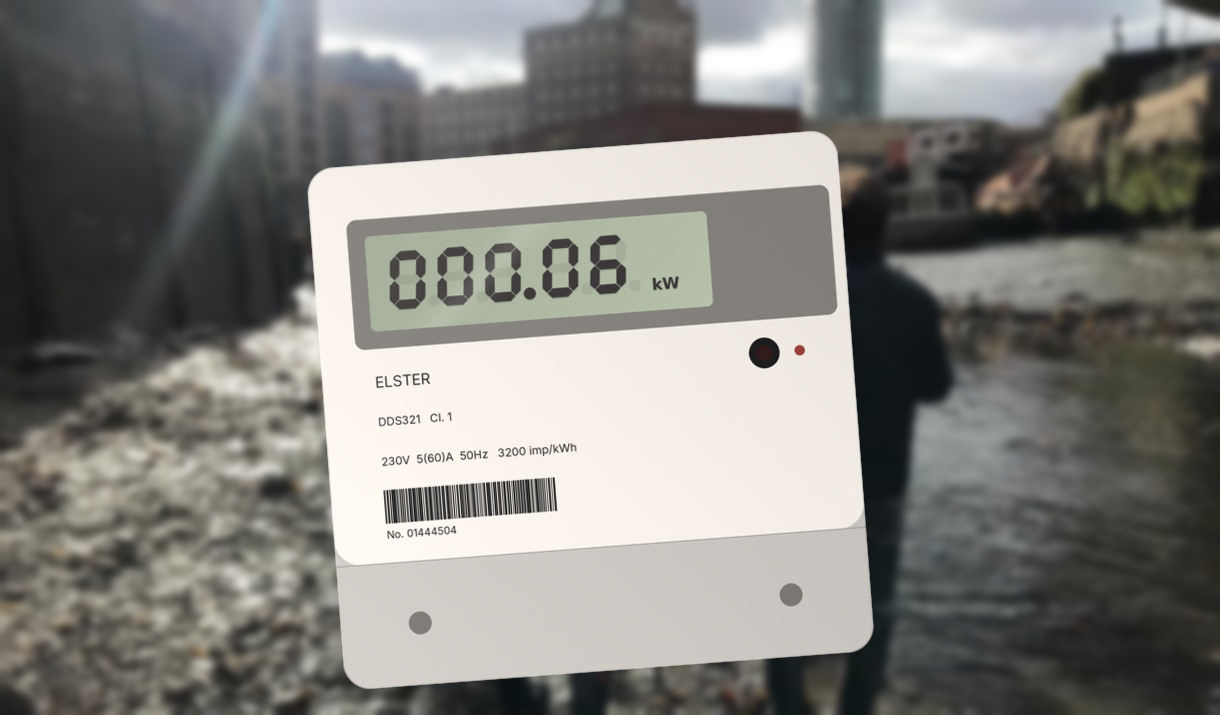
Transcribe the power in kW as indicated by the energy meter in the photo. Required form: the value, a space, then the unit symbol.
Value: 0.06 kW
